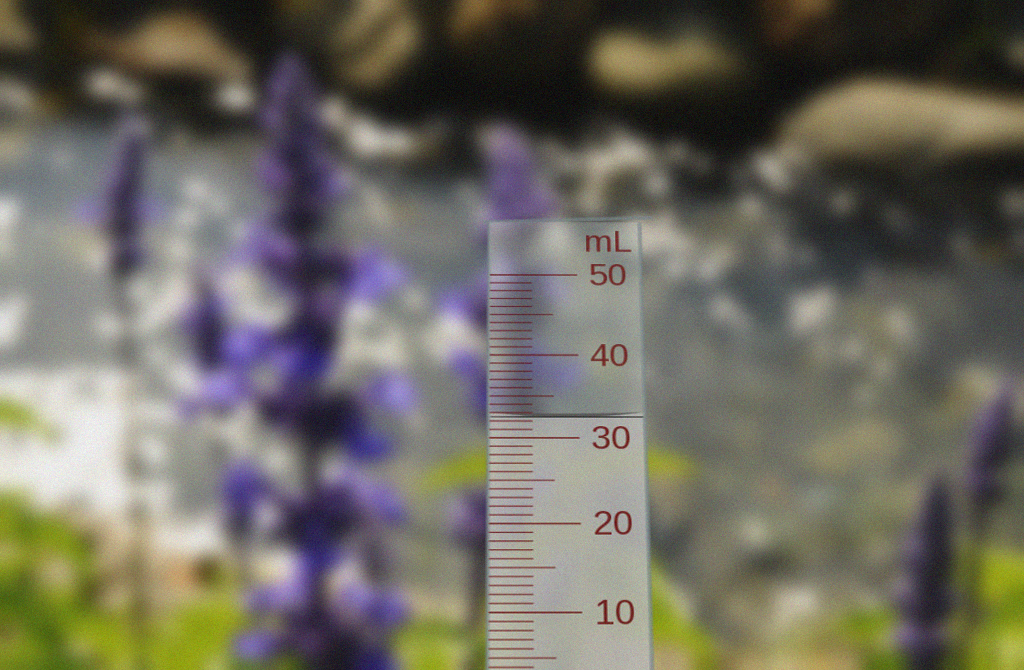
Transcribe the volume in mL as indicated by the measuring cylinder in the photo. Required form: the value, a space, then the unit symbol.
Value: 32.5 mL
